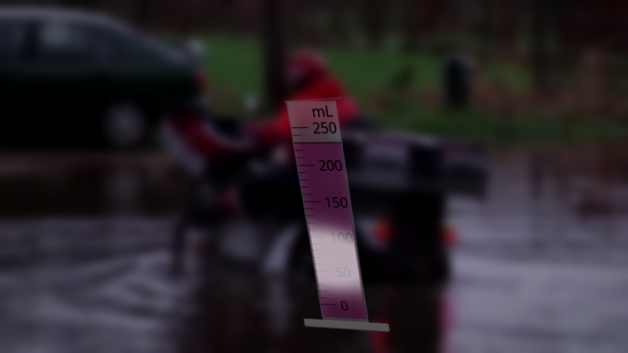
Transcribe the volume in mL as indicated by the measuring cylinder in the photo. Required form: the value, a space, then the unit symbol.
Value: 230 mL
